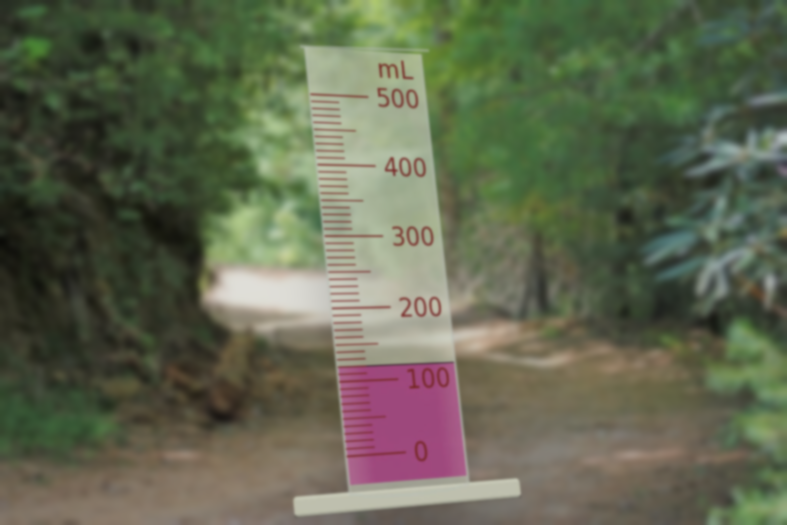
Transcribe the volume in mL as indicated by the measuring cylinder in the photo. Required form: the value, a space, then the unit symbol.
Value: 120 mL
